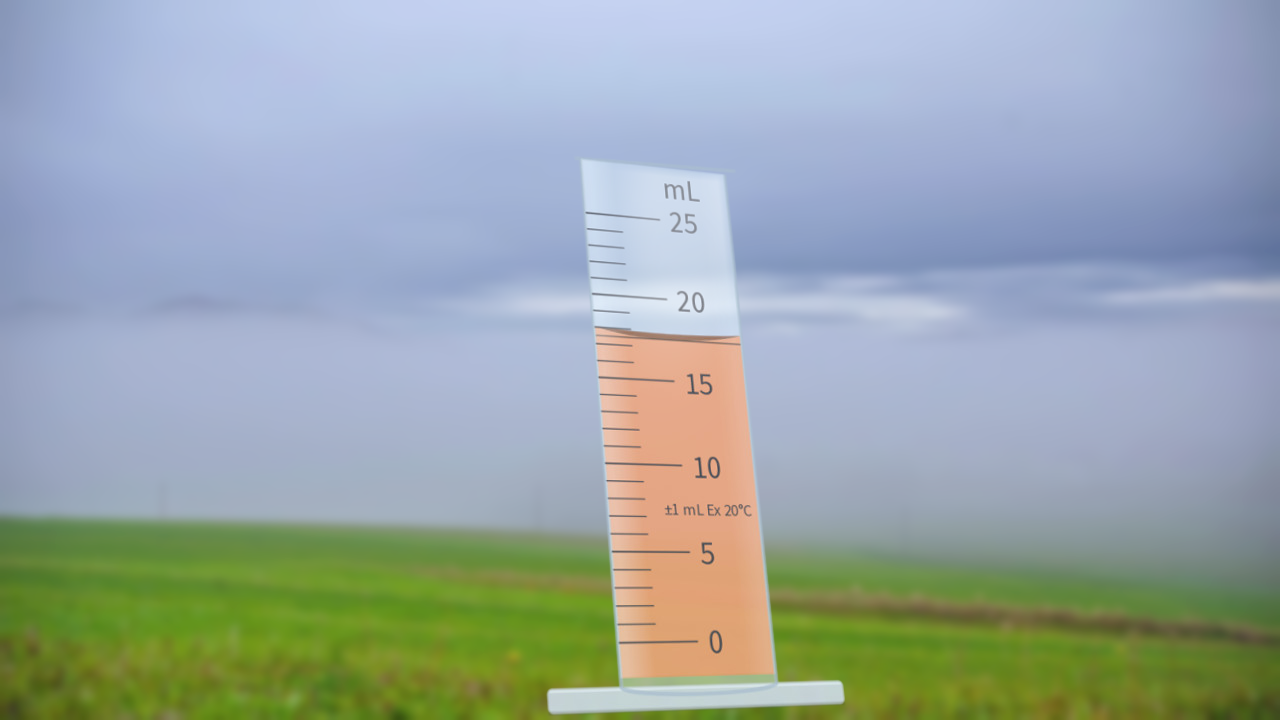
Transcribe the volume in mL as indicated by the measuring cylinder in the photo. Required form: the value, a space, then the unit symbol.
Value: 17.5 mL
